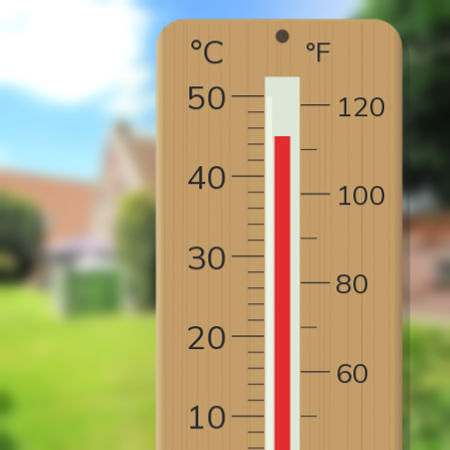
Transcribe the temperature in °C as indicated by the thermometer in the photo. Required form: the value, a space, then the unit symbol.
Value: 45 °C
